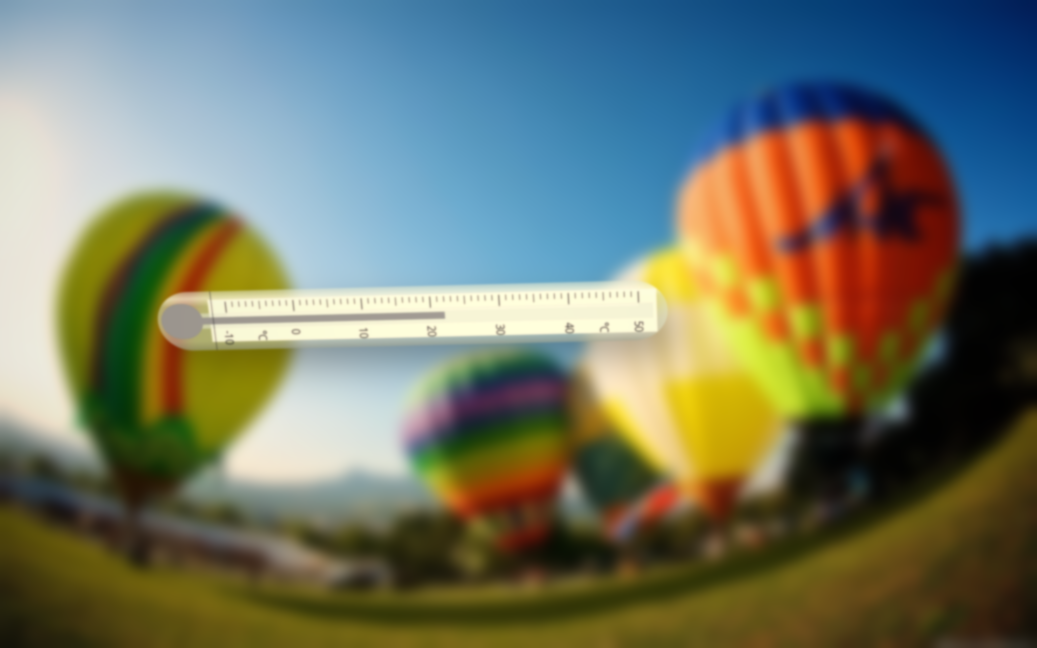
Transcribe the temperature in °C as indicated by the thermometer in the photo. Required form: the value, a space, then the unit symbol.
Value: 22 °C
